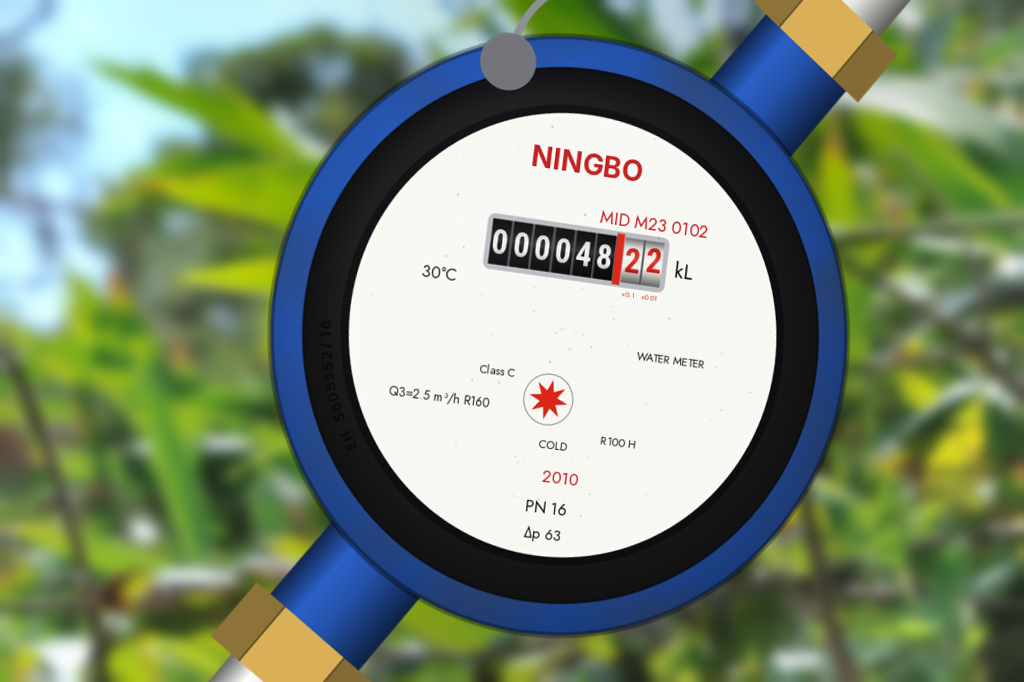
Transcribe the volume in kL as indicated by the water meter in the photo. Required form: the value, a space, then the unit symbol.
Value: 48.22 kL
